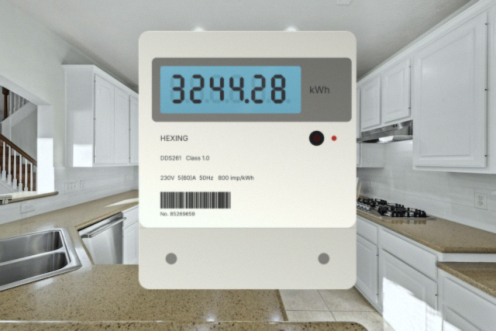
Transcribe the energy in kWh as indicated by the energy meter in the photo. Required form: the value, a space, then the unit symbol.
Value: 3244.28 kWh
